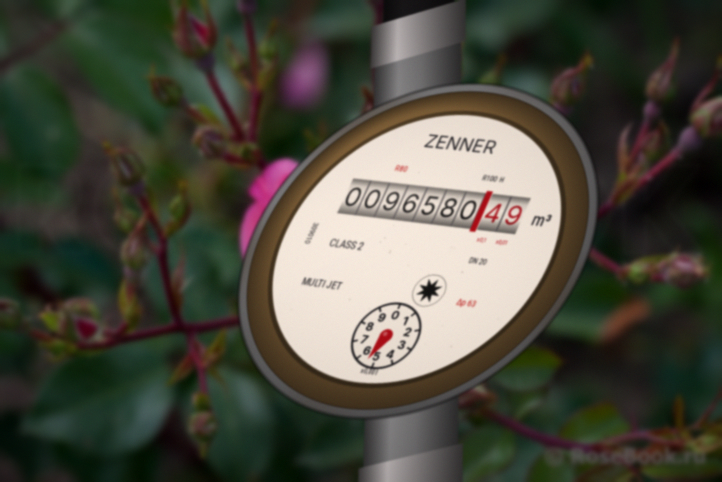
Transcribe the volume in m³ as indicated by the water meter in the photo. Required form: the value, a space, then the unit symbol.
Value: 96580.495 m³
